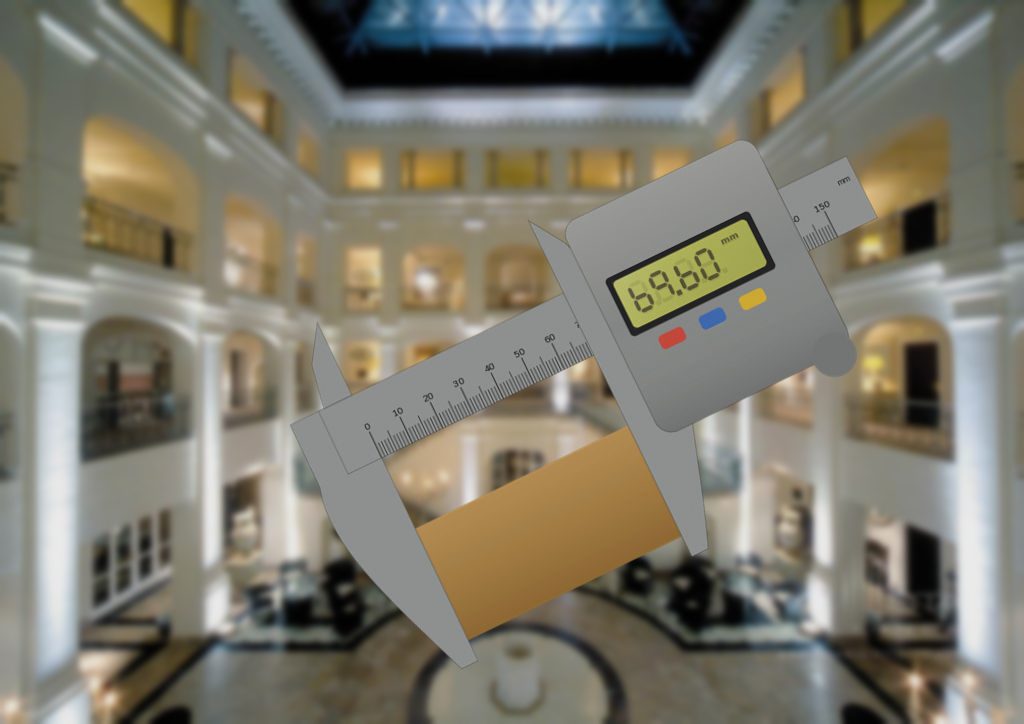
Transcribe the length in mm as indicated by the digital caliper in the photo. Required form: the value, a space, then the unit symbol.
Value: 69.60 mm
